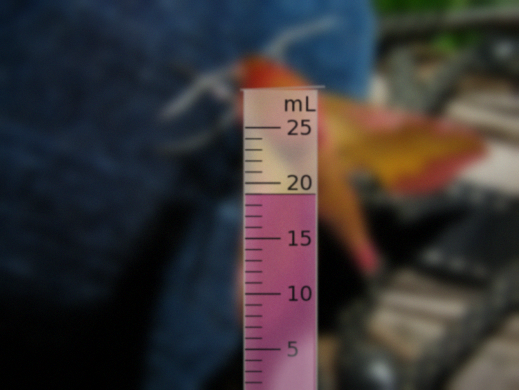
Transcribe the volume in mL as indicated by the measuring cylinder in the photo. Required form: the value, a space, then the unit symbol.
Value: 19 mL
